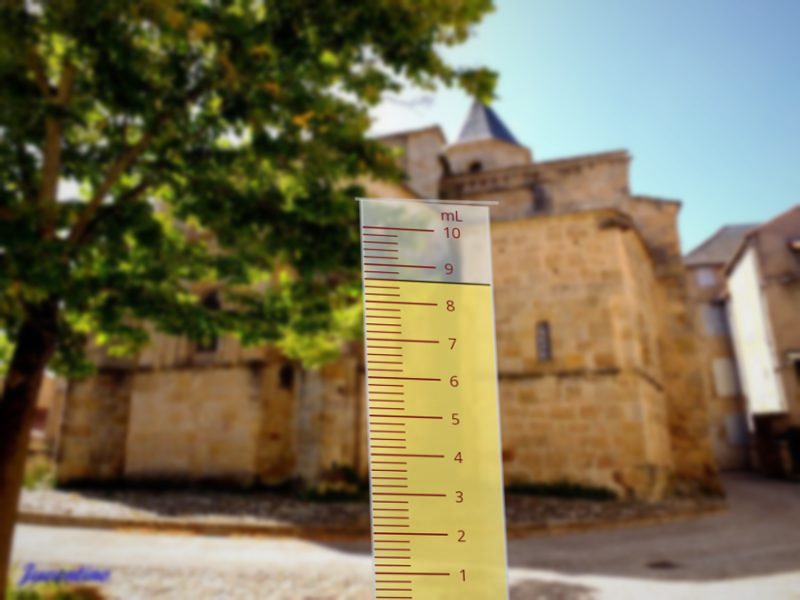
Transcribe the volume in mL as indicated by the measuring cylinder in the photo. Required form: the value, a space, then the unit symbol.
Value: 8.6 mL
